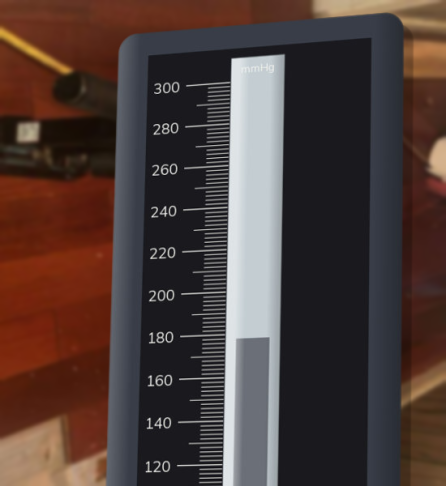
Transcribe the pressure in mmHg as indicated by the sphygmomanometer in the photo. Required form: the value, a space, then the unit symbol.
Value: 178 mmHg
